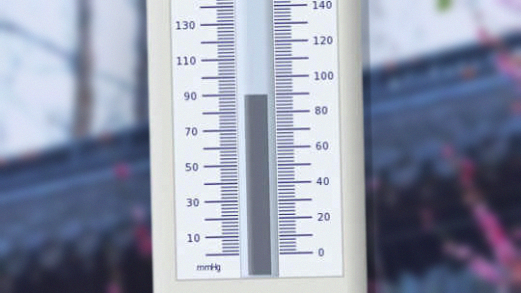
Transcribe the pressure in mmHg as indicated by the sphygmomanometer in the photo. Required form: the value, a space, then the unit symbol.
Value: 90 mmHg
